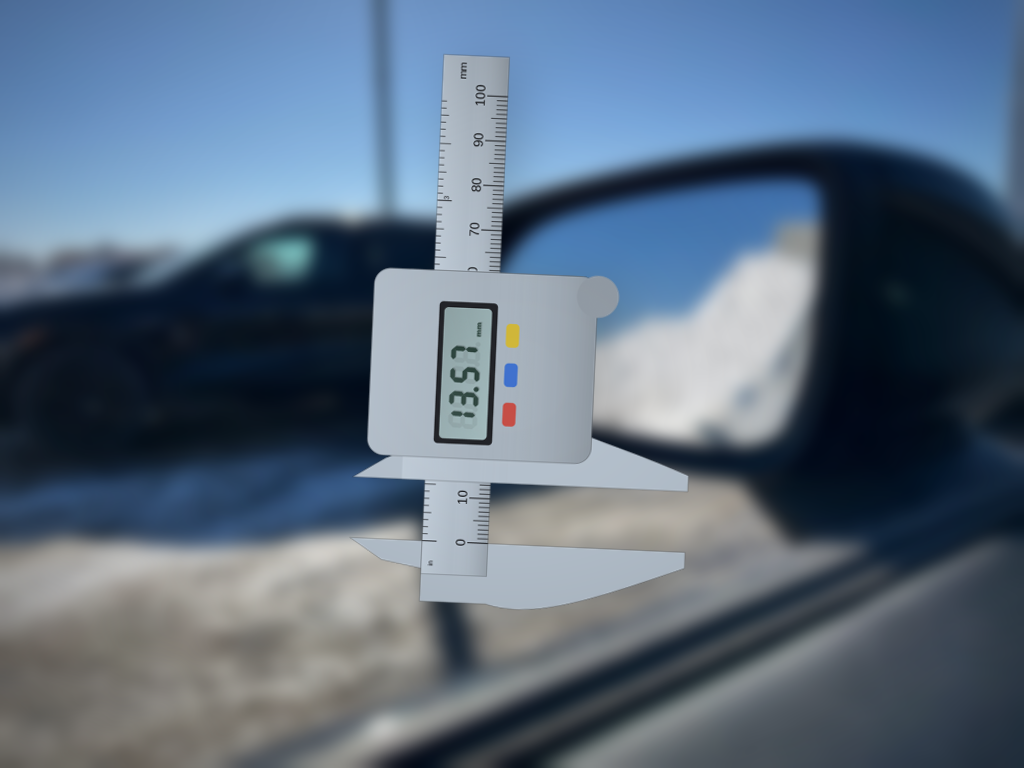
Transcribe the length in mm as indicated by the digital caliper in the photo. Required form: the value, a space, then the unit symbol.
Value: 13.57 mm
